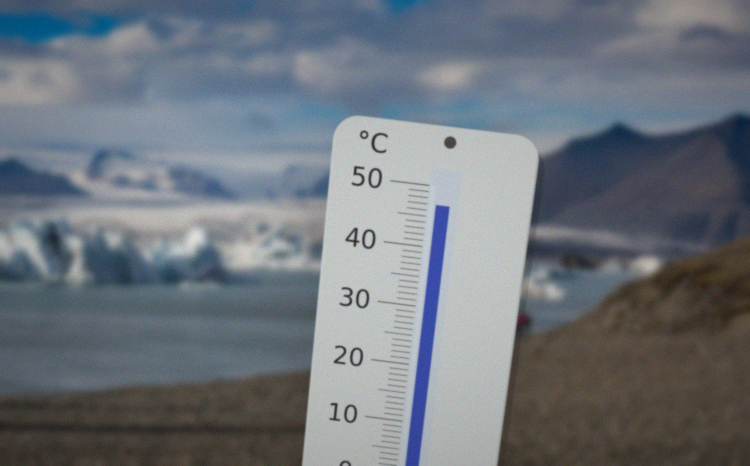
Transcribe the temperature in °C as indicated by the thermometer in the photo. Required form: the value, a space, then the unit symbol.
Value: 47 °C
